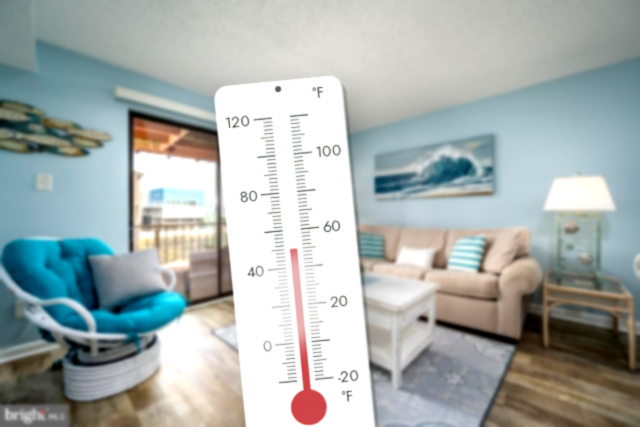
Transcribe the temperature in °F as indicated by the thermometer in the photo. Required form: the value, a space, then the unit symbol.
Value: 50 °F
